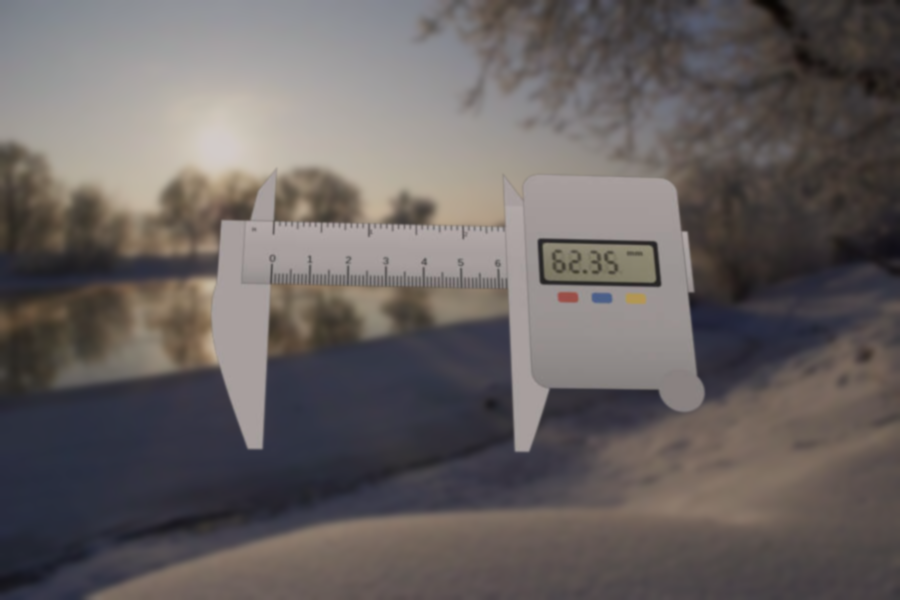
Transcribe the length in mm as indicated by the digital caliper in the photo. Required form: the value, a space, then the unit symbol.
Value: 62.35 mm
